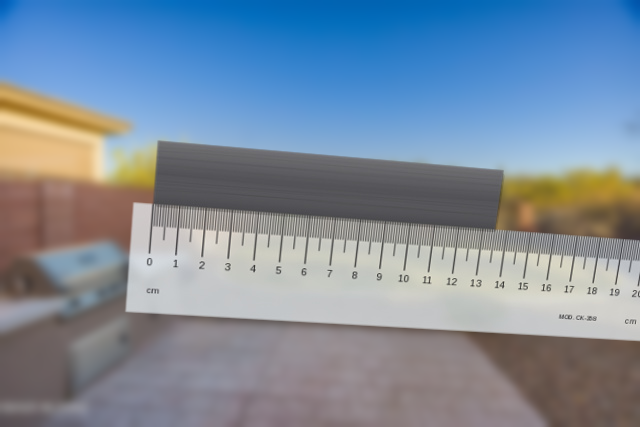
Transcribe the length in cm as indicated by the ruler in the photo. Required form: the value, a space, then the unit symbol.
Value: 13.5 cm
